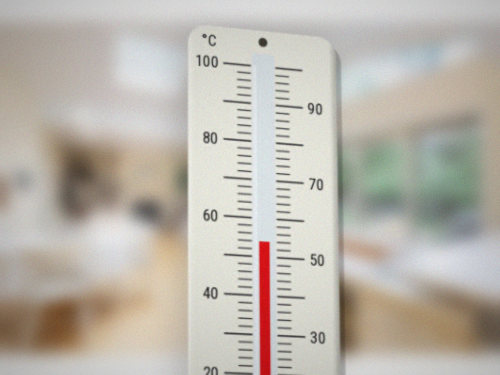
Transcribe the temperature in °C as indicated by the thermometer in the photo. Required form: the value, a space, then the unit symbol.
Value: 54 °C
